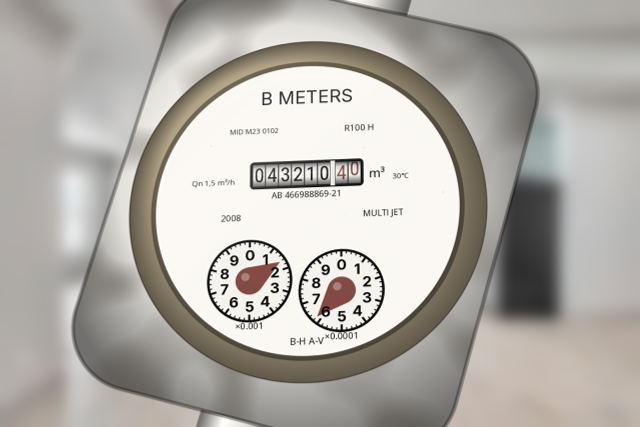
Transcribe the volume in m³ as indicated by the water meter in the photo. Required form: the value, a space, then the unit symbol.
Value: 43210.4016 m³
